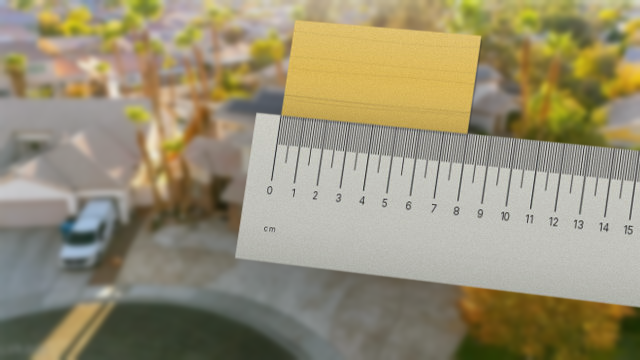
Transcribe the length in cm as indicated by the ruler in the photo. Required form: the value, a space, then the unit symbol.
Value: 8 cm
